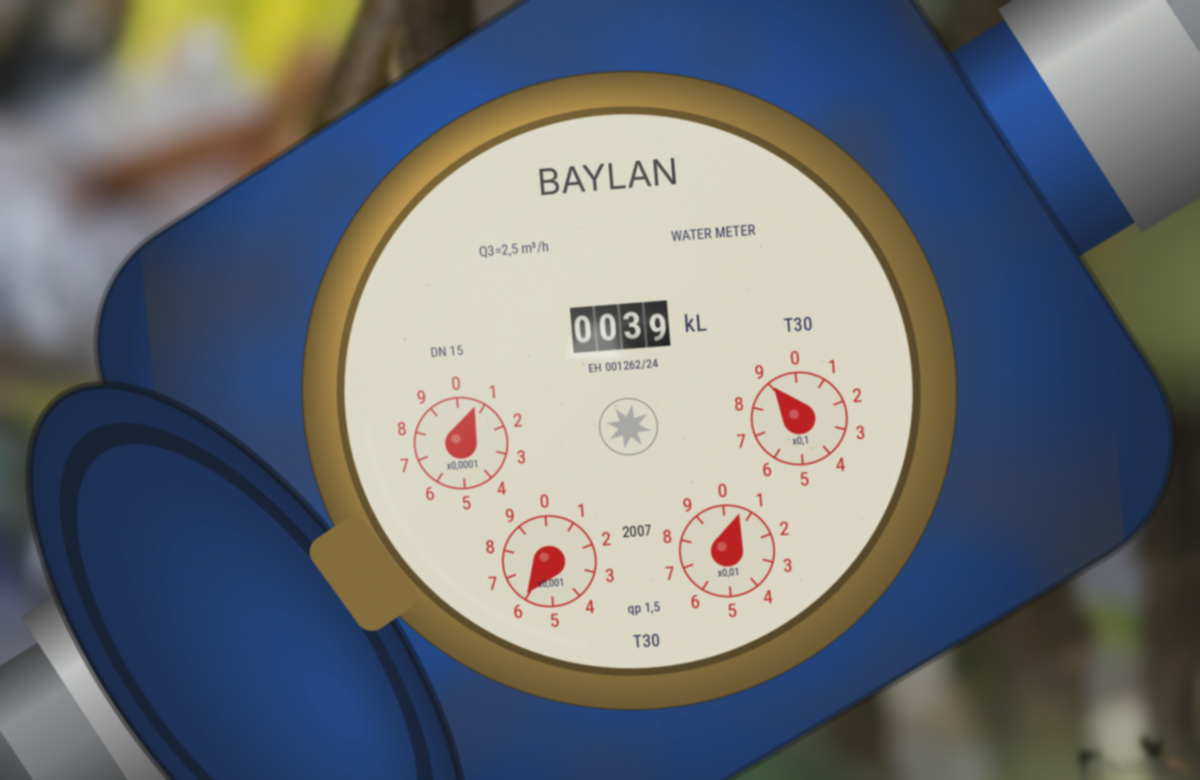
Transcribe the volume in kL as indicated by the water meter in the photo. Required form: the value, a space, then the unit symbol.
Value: 38.9060 kL
